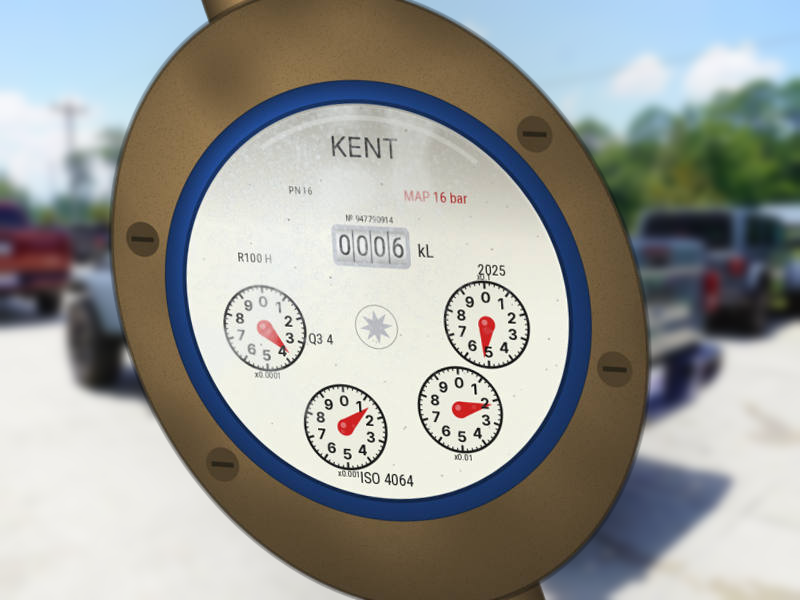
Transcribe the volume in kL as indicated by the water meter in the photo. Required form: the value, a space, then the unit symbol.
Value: 6.5213 kL
